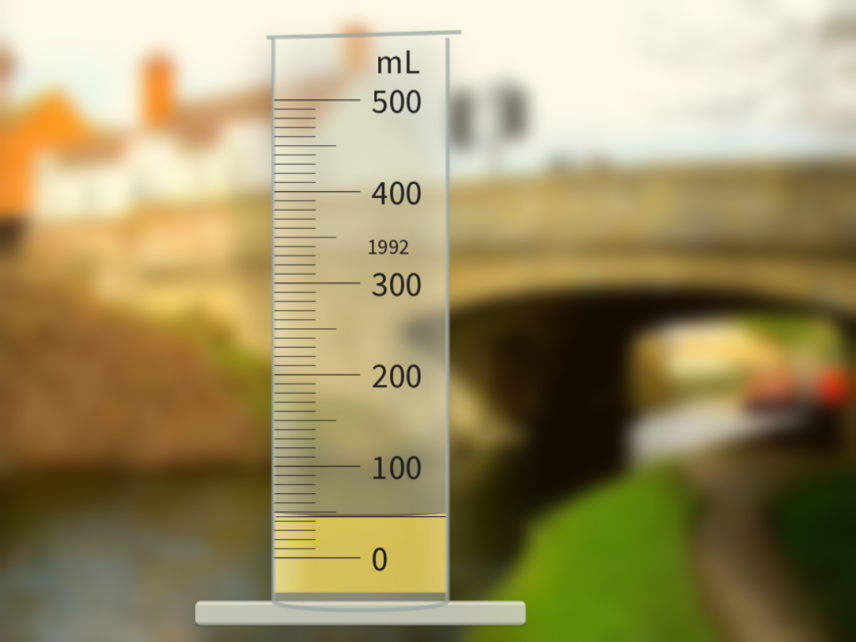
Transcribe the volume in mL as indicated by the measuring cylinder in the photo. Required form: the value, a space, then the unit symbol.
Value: 45 mL
